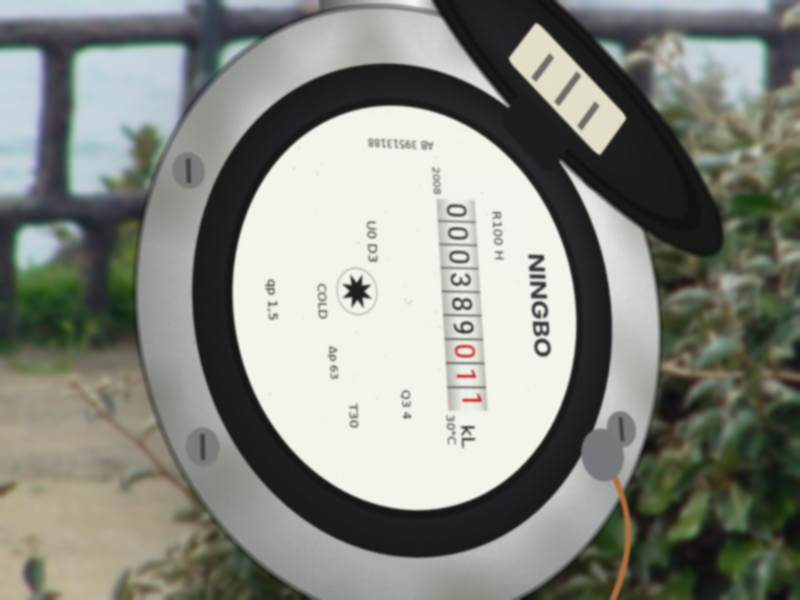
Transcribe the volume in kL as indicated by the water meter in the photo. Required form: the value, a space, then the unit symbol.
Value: 389.011 kL
